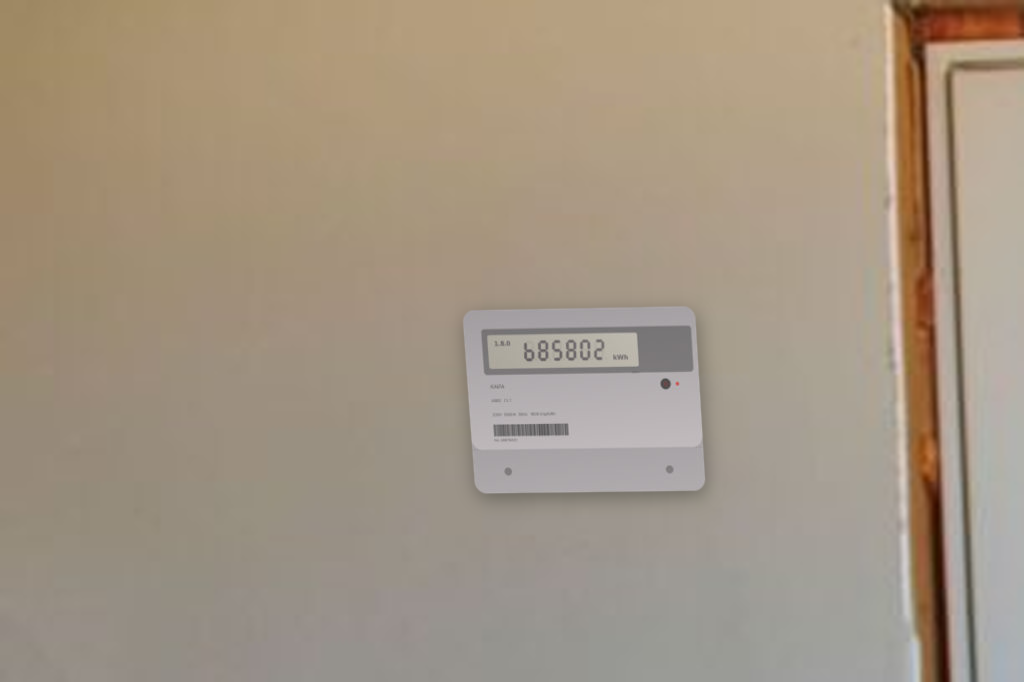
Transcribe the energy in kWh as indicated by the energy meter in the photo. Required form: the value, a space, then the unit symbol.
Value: 685802 kWh
